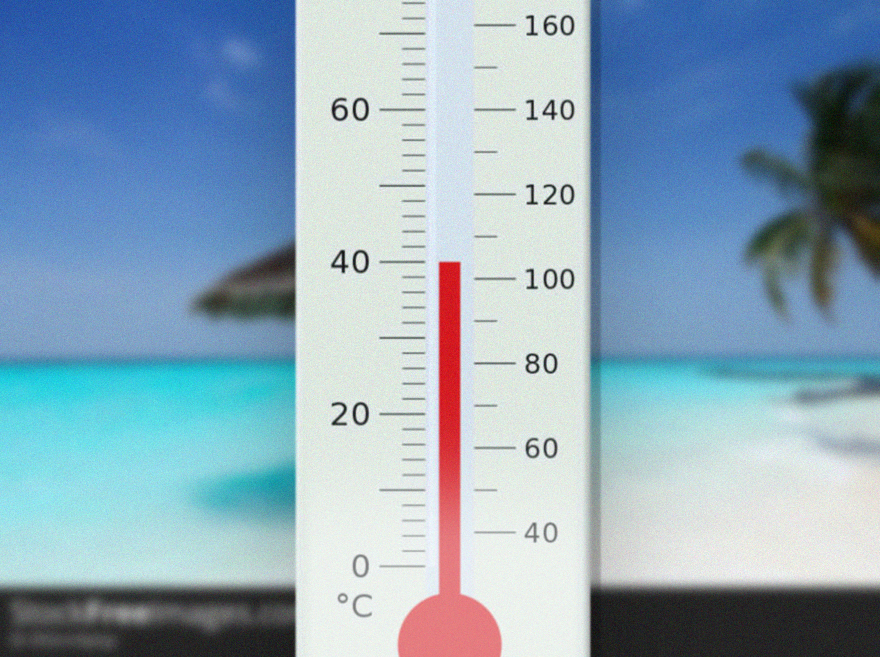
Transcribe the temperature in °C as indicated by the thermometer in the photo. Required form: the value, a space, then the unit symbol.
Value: 40 °C
